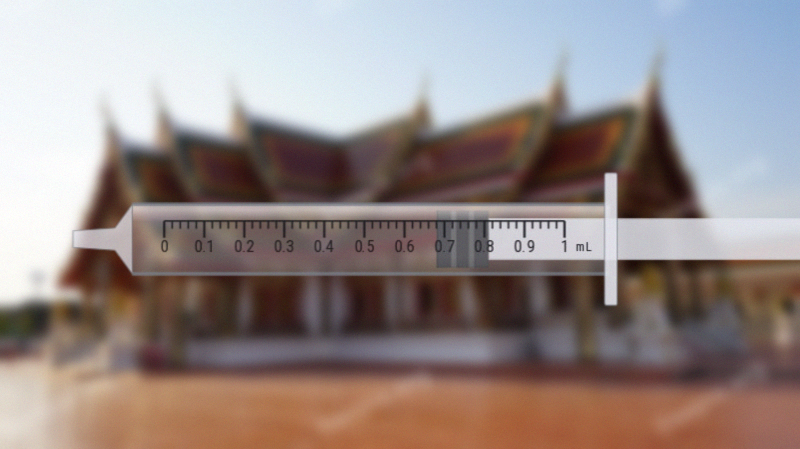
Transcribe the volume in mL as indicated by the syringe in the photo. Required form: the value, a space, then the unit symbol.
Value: 0.68 mL
